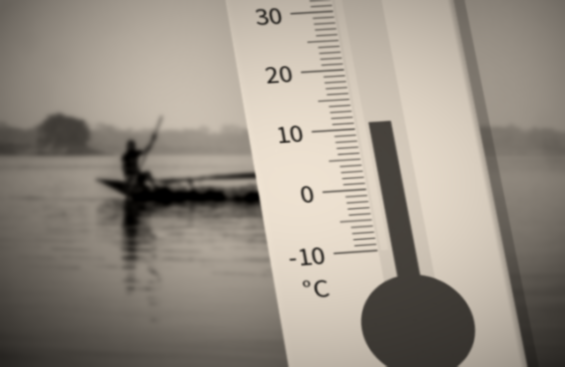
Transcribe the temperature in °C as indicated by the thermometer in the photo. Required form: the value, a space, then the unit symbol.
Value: 11 °C
